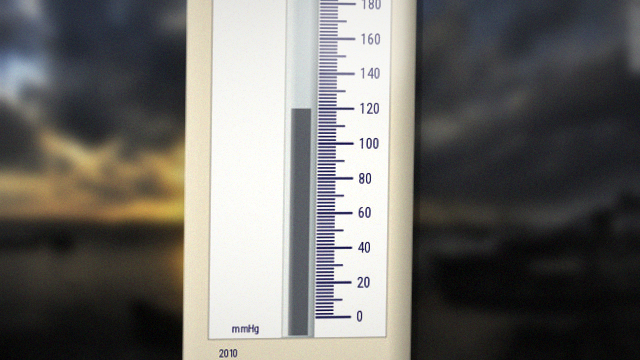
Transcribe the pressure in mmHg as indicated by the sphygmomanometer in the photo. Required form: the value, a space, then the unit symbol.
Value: 120 mmHg
